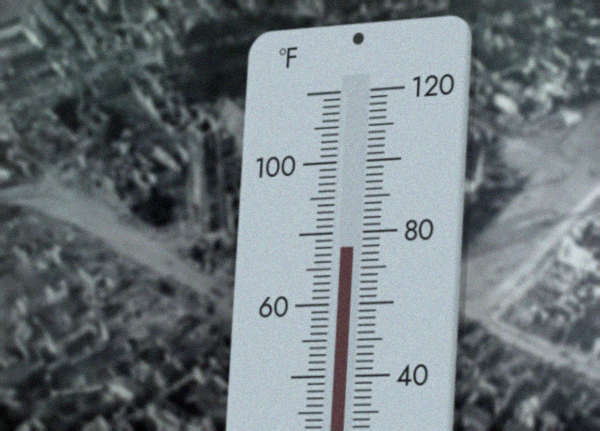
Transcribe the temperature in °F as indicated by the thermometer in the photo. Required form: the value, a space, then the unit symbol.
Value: 76 °F
